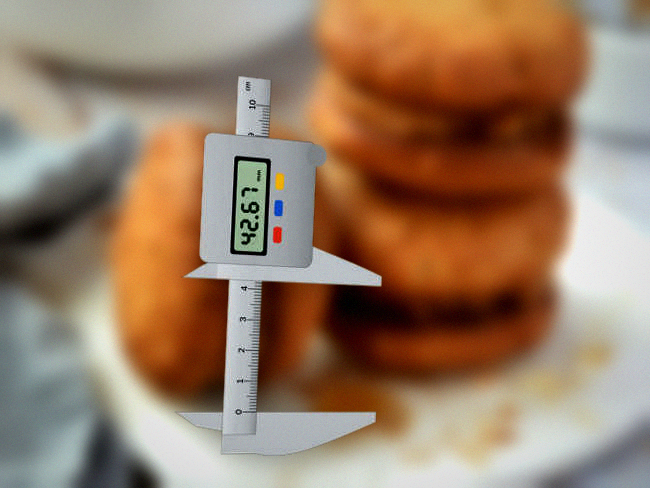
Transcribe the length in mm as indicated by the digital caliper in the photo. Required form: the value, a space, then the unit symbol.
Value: 42.67 mm
